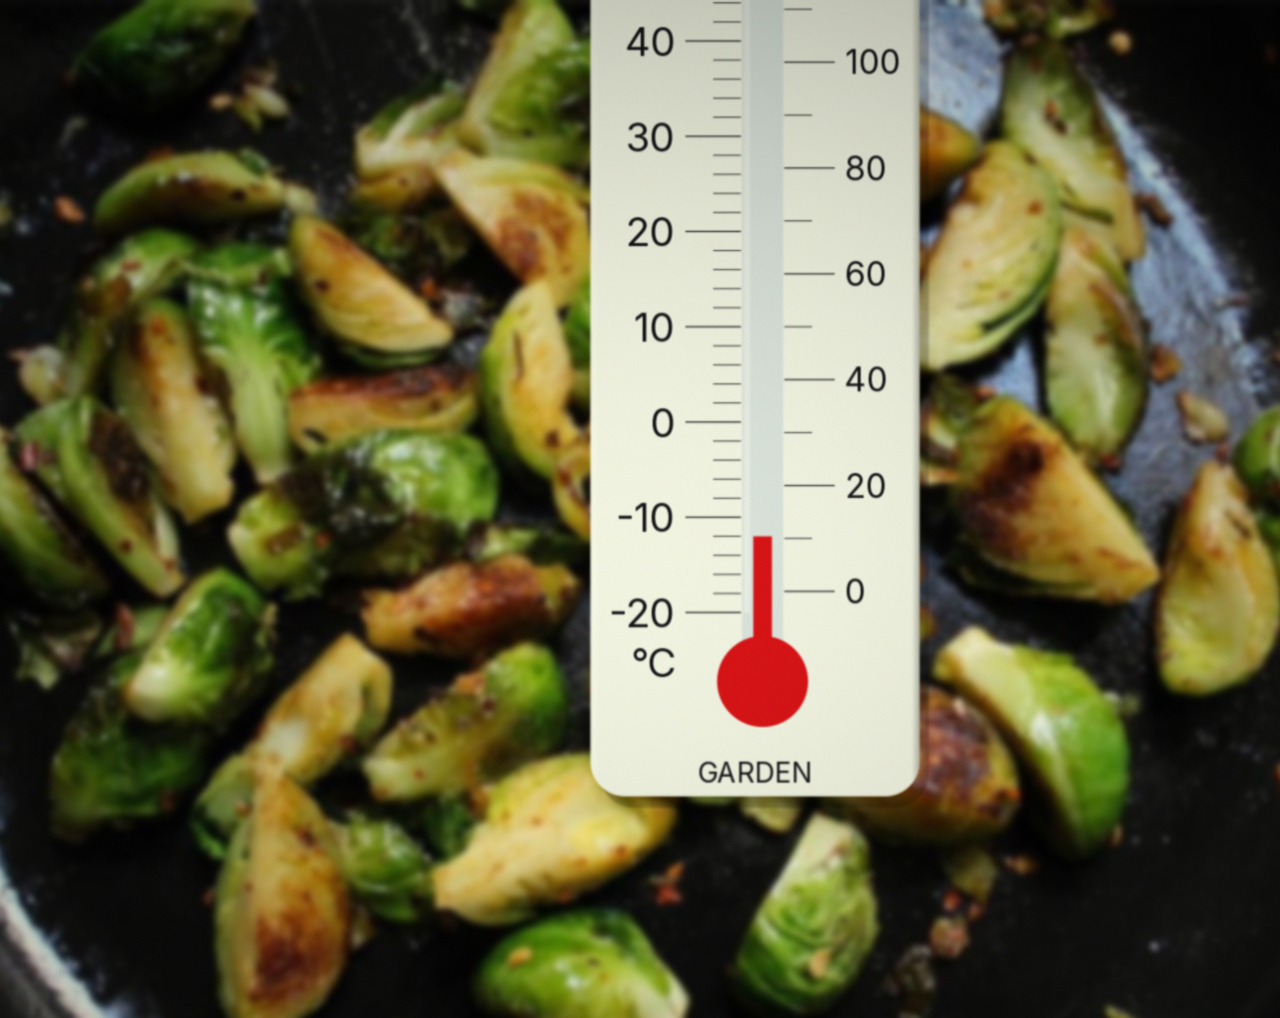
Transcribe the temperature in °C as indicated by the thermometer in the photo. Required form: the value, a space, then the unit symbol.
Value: -12 °C
